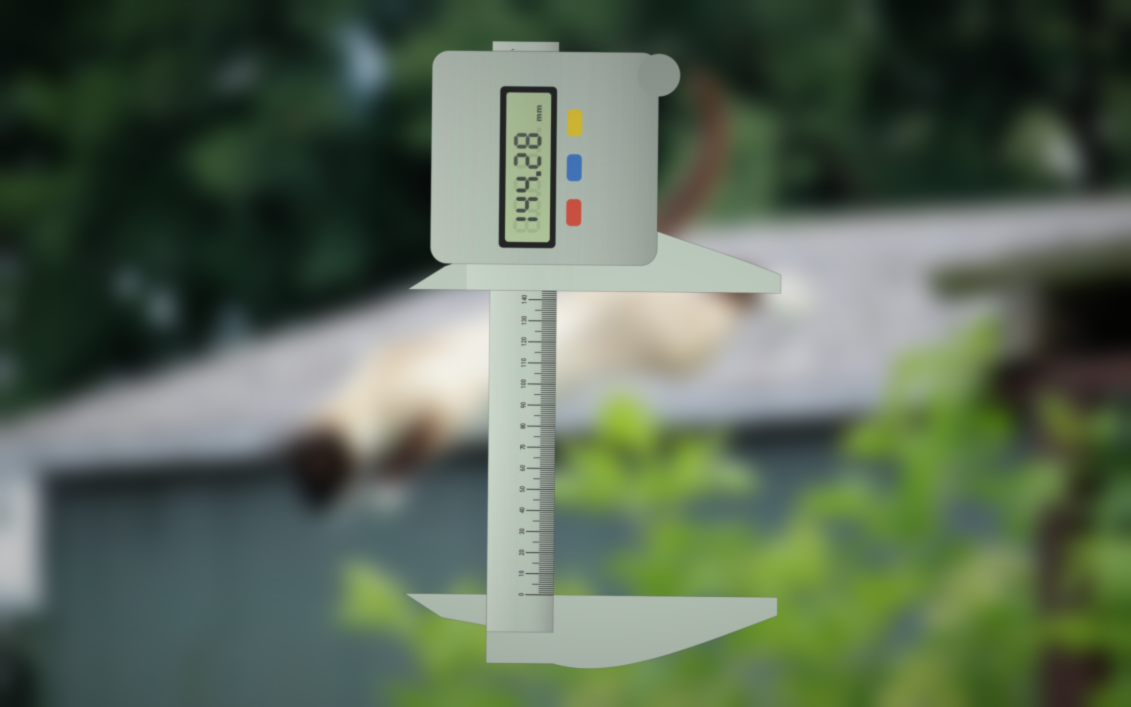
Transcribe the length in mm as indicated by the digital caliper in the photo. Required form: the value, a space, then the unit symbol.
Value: 144.28 mm
